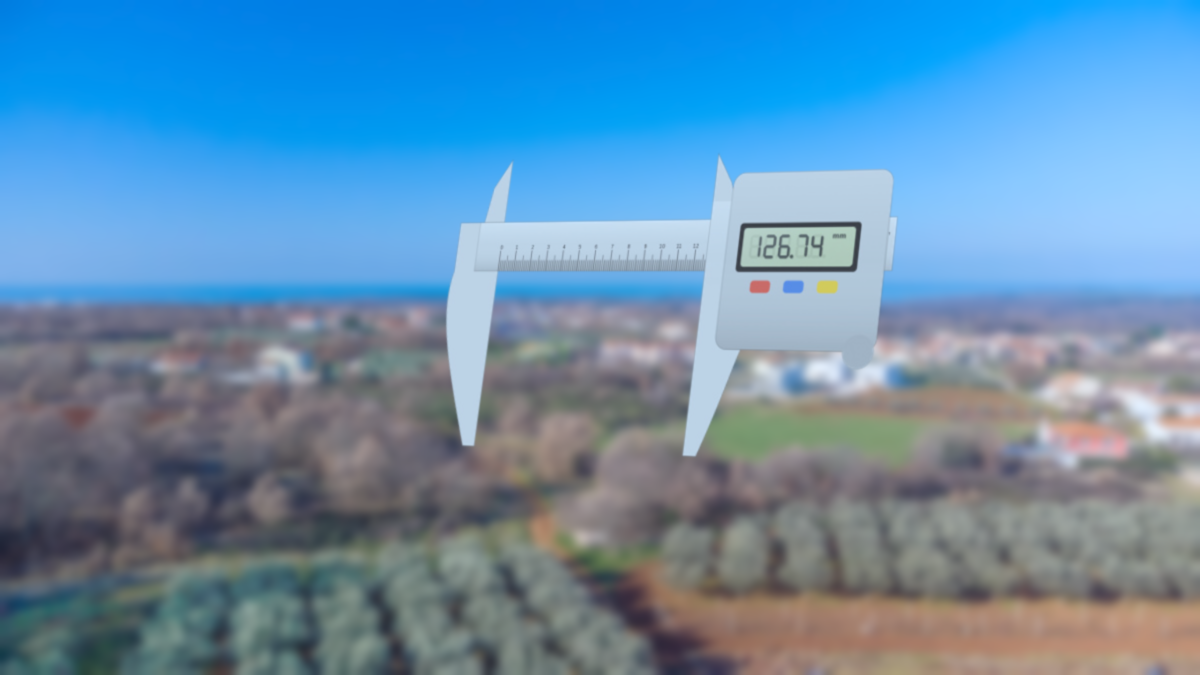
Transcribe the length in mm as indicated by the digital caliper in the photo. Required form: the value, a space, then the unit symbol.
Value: 126.74 mm
